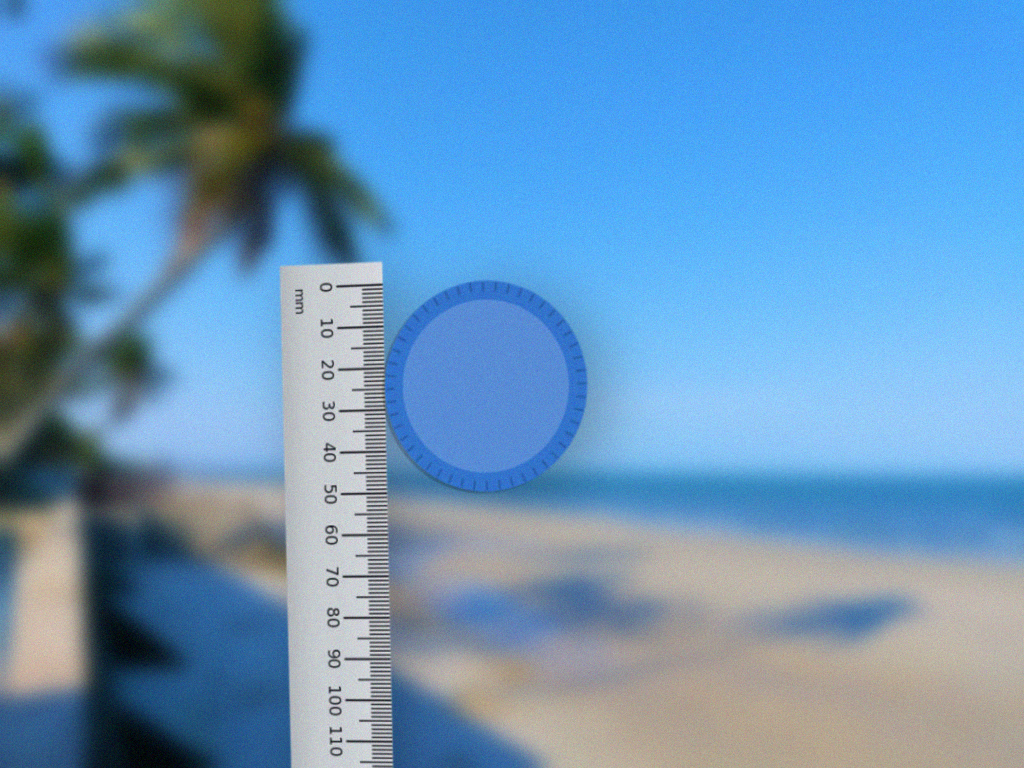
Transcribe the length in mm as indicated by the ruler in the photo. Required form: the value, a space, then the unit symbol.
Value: 50 mm
